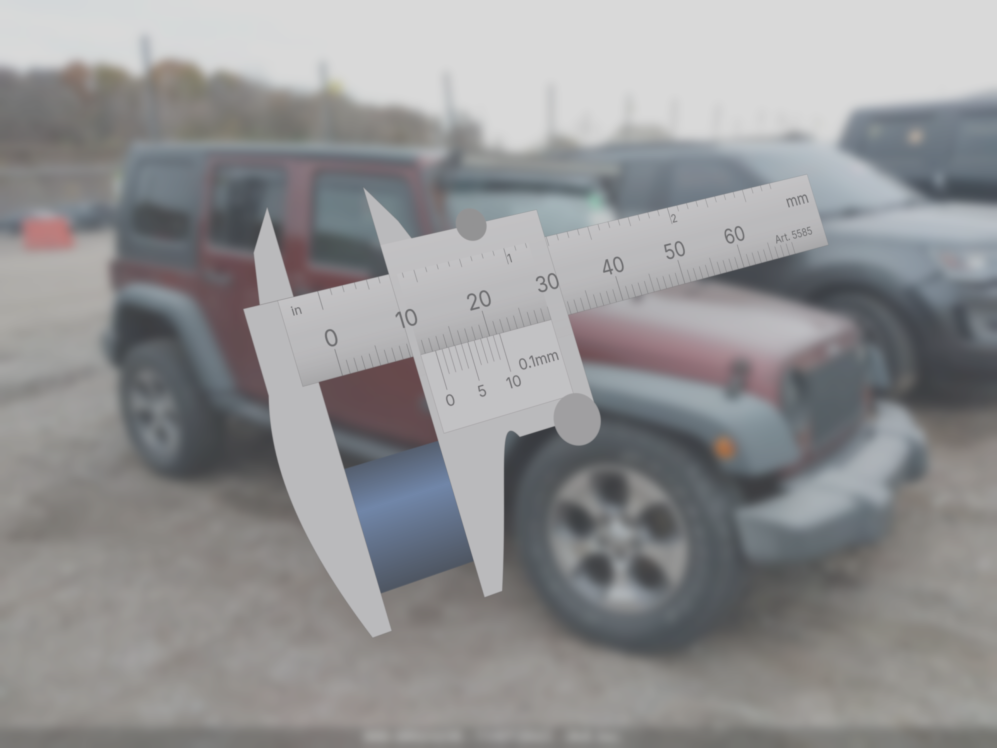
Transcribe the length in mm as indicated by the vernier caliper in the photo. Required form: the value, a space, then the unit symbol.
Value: 12.4 mm
